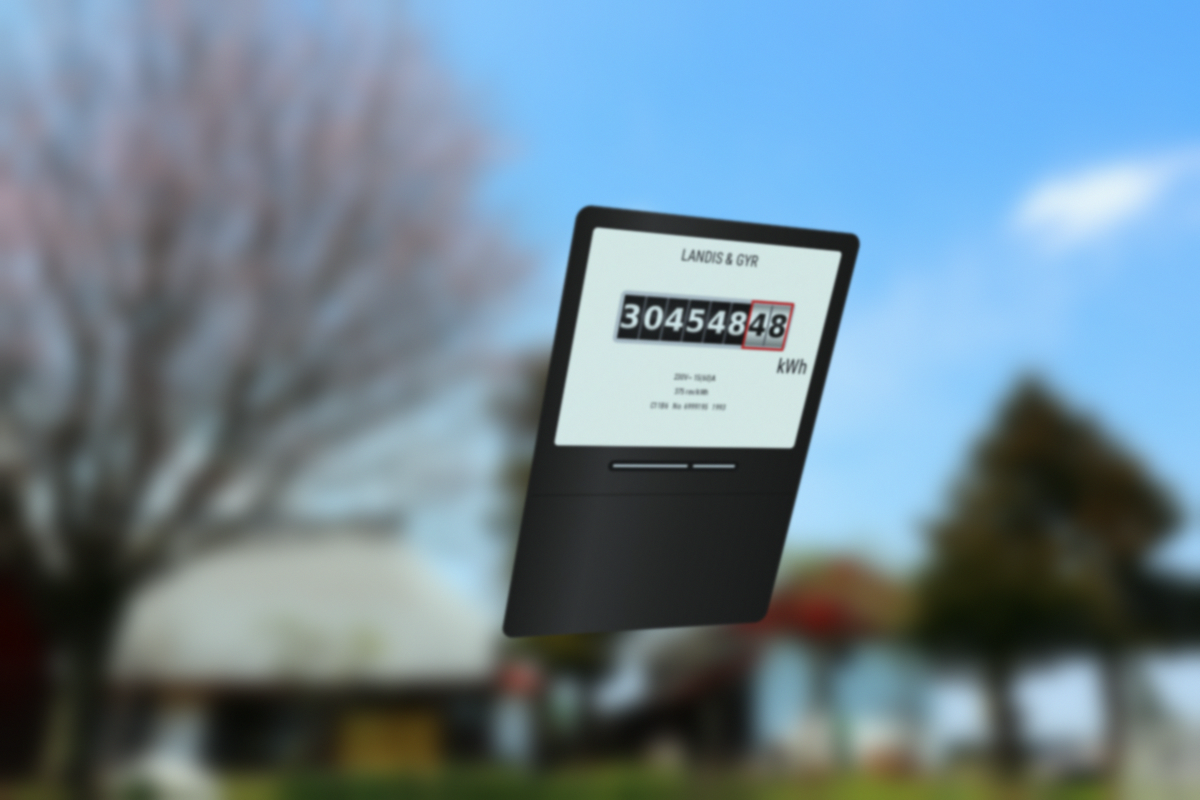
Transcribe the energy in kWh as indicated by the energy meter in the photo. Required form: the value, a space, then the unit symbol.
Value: 304548.48 kWh
